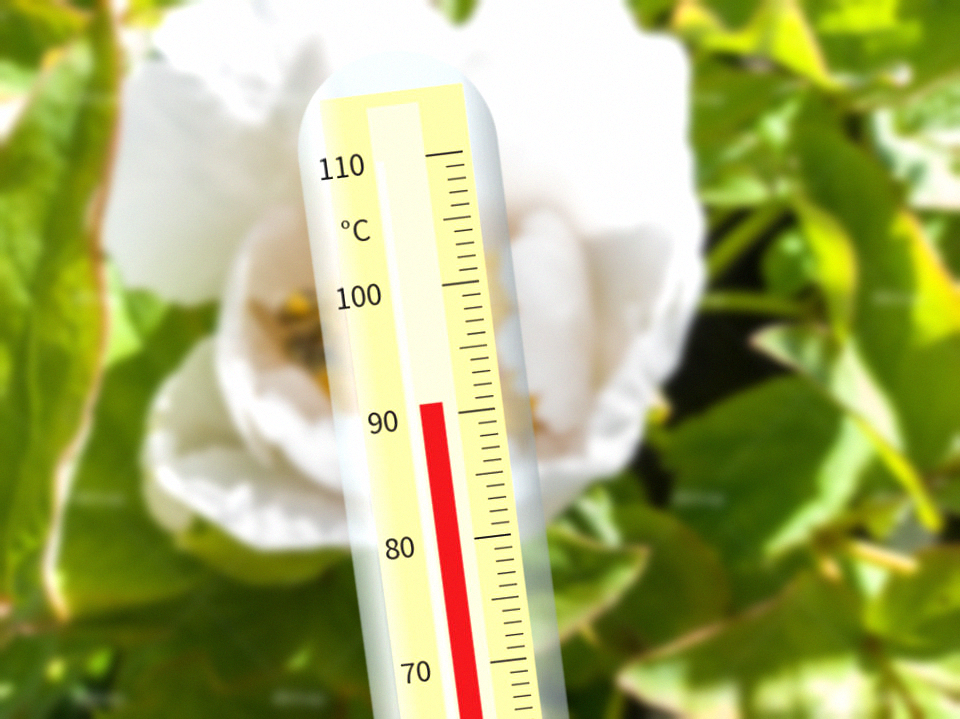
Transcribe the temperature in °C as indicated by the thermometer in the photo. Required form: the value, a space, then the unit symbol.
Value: 91 °C
